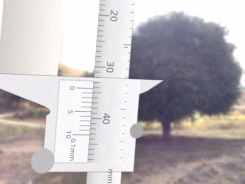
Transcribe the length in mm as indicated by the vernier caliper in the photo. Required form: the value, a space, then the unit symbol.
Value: 34.2 mm
